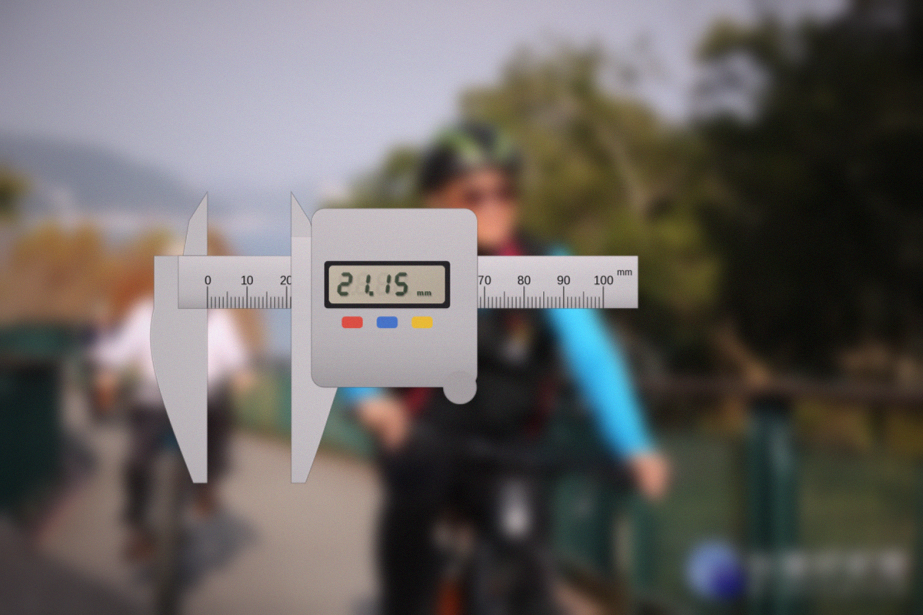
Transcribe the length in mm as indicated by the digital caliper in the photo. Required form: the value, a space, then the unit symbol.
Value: 21.15 mm
